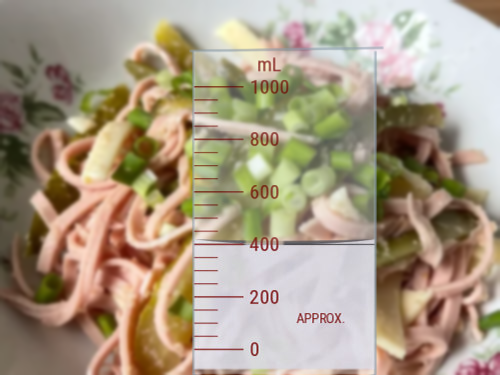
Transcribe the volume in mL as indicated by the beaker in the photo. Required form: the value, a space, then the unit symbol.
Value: 400 mL
